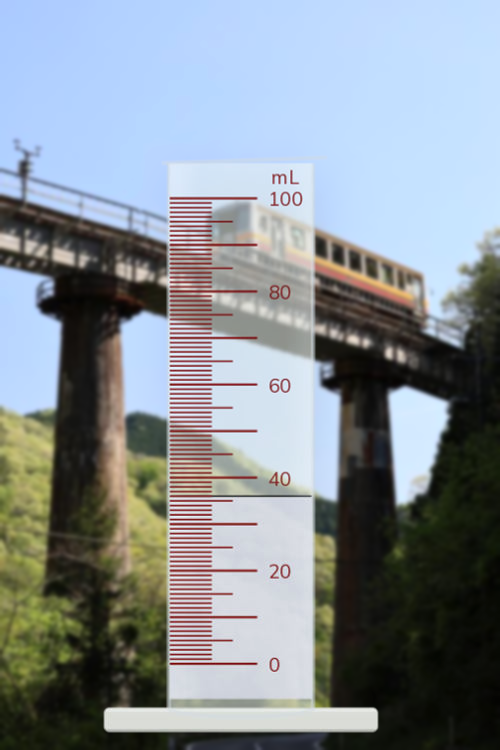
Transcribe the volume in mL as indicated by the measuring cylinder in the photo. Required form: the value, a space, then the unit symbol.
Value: 36 mL
